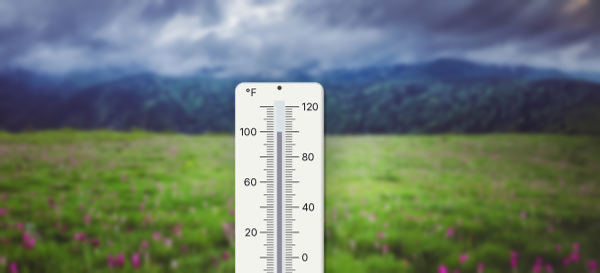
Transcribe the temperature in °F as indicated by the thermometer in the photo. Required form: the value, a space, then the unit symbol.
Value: 100 °F
